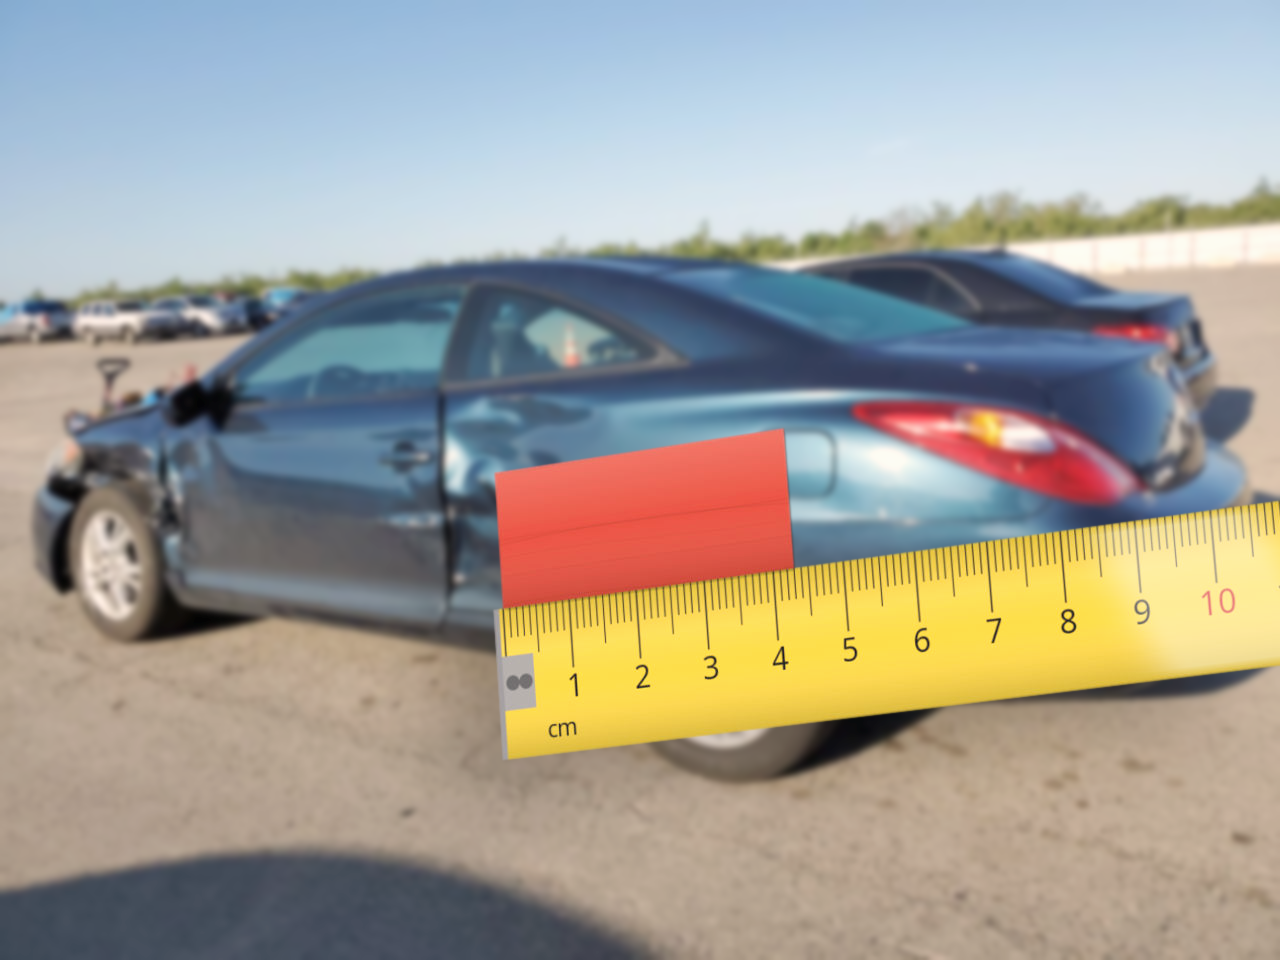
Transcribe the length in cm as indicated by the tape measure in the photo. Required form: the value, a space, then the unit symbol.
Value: 4.3 cm
